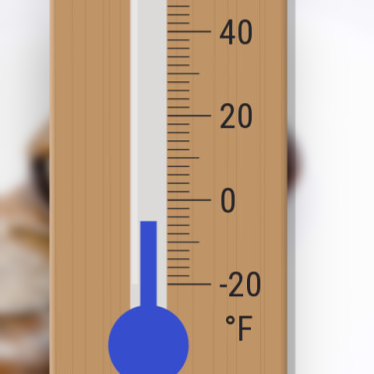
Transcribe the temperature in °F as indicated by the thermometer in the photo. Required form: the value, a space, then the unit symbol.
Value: -5 °F
